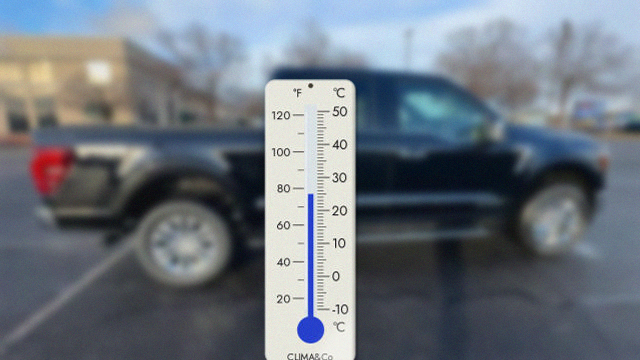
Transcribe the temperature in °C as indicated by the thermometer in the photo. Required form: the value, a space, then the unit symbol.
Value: 25 °C
